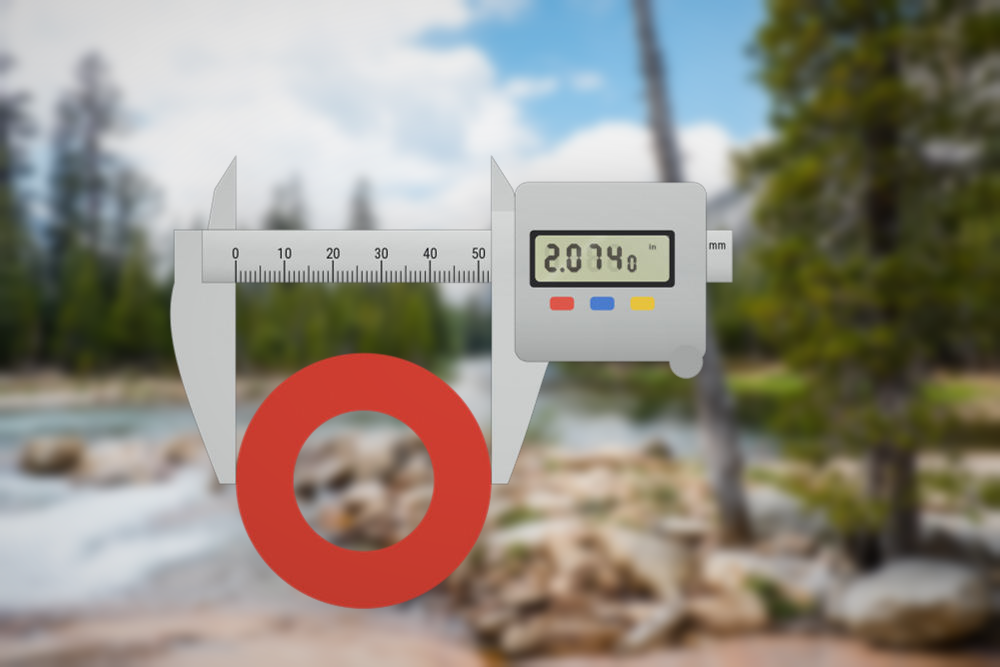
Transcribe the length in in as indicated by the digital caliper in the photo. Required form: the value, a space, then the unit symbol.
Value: 2.0740 in
